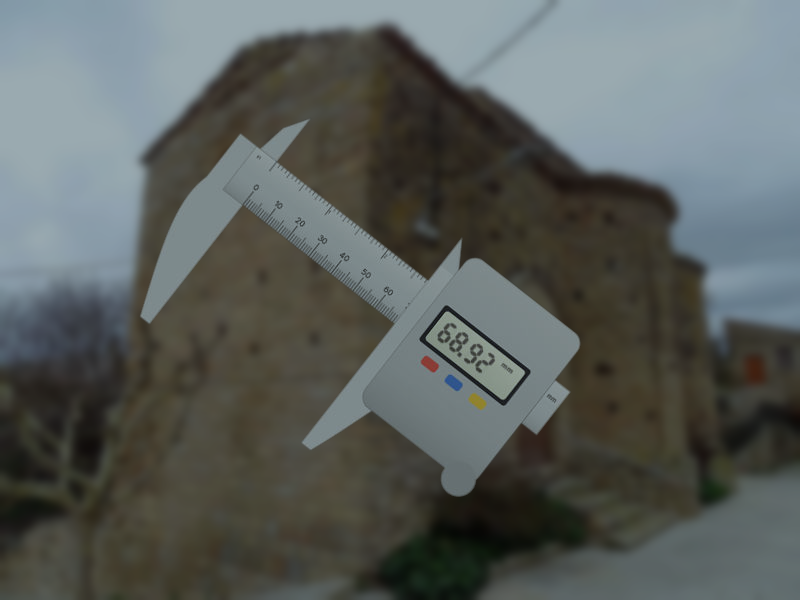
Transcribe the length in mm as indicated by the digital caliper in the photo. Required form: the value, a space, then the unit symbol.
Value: 68.92 mm
